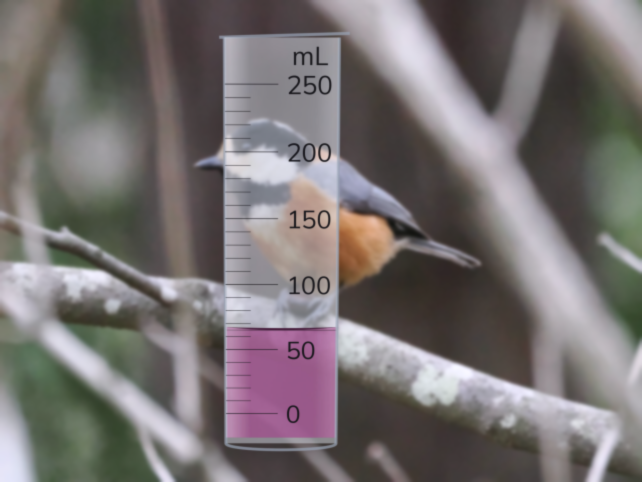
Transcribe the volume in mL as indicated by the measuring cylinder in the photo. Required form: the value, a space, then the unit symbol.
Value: 65 mL
